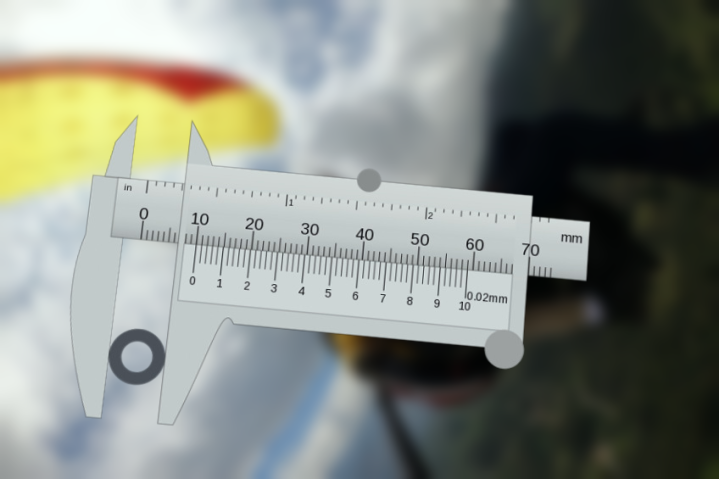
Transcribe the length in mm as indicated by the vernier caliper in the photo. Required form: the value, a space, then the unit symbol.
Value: 10.0 mm
